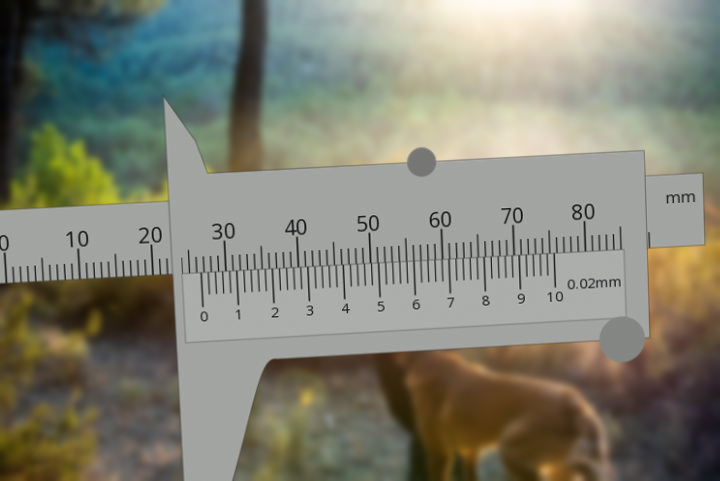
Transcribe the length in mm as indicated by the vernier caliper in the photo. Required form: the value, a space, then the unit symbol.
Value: 26.6 mm
